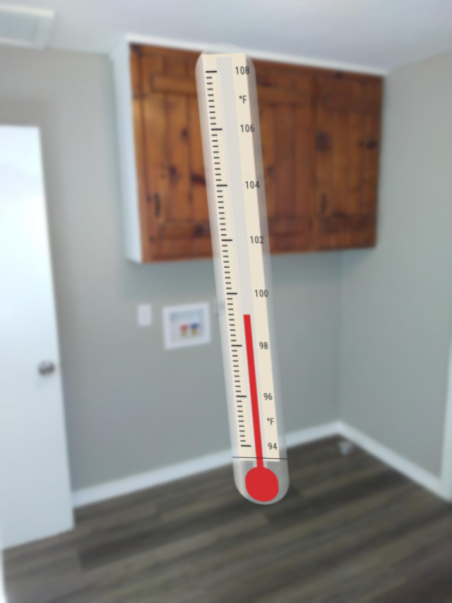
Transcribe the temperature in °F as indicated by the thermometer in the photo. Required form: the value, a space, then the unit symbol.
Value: 99.2 °F
